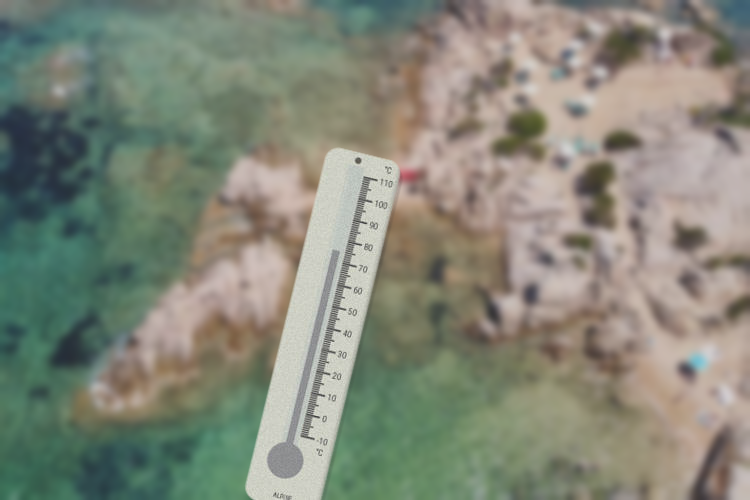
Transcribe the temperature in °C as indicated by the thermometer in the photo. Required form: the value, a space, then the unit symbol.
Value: 75 °C
